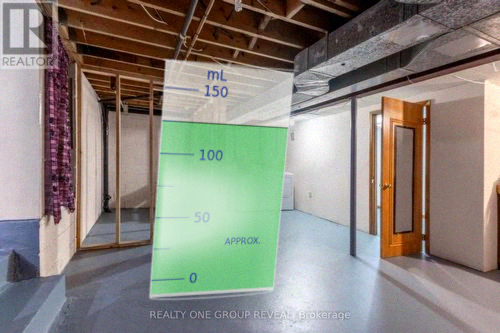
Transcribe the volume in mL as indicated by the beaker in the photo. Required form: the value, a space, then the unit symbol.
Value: 125 mL
